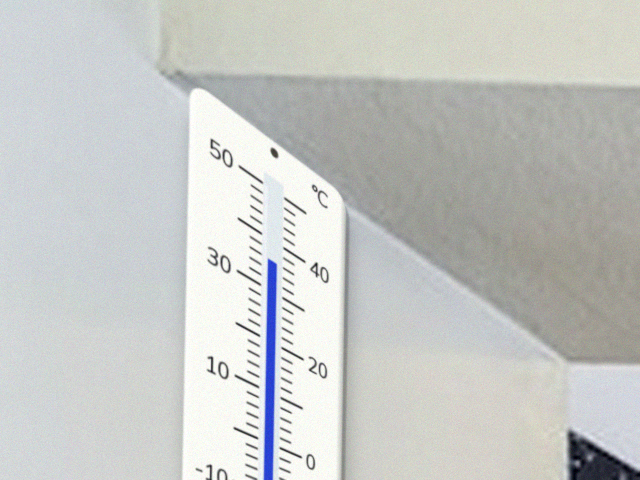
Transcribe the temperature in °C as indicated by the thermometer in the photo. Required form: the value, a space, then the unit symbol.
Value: 36 °C
